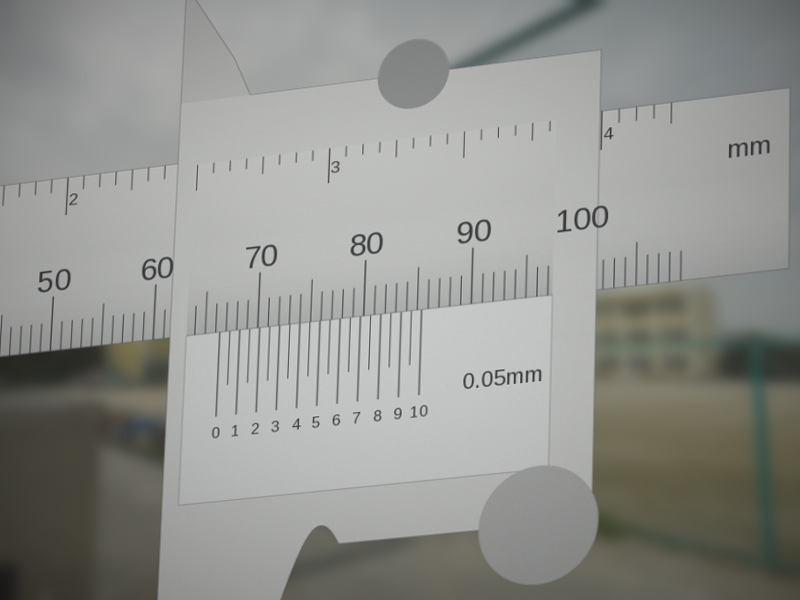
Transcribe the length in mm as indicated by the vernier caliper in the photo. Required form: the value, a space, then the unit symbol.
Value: 66.4 mm
